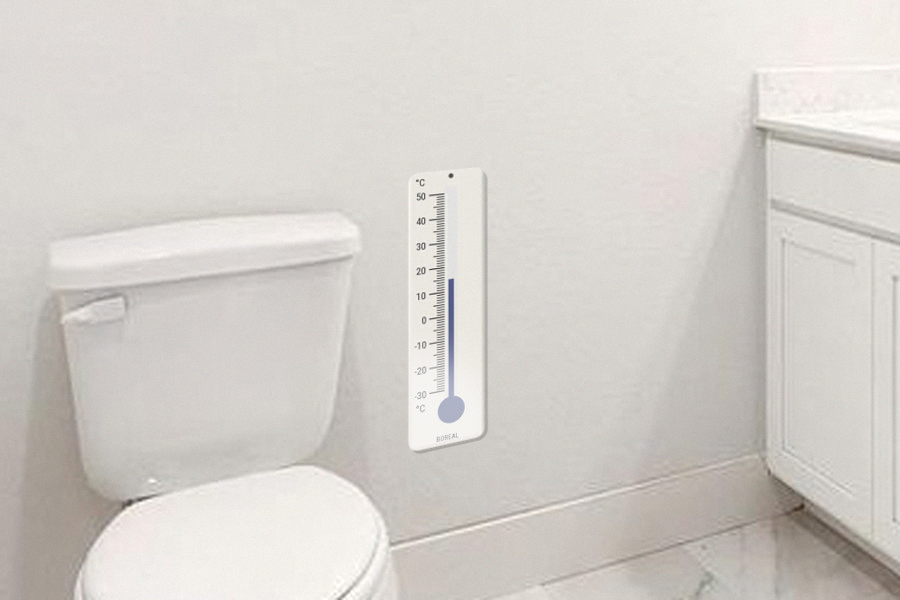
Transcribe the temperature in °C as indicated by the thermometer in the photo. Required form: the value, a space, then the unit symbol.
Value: 15 °C
